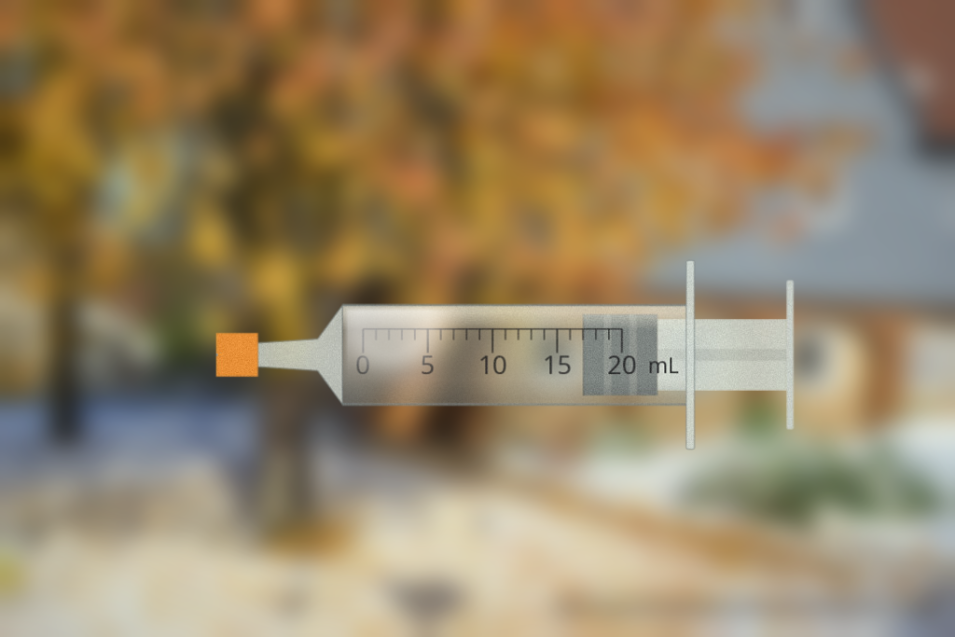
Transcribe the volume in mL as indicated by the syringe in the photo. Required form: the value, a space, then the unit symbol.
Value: 17 mL
